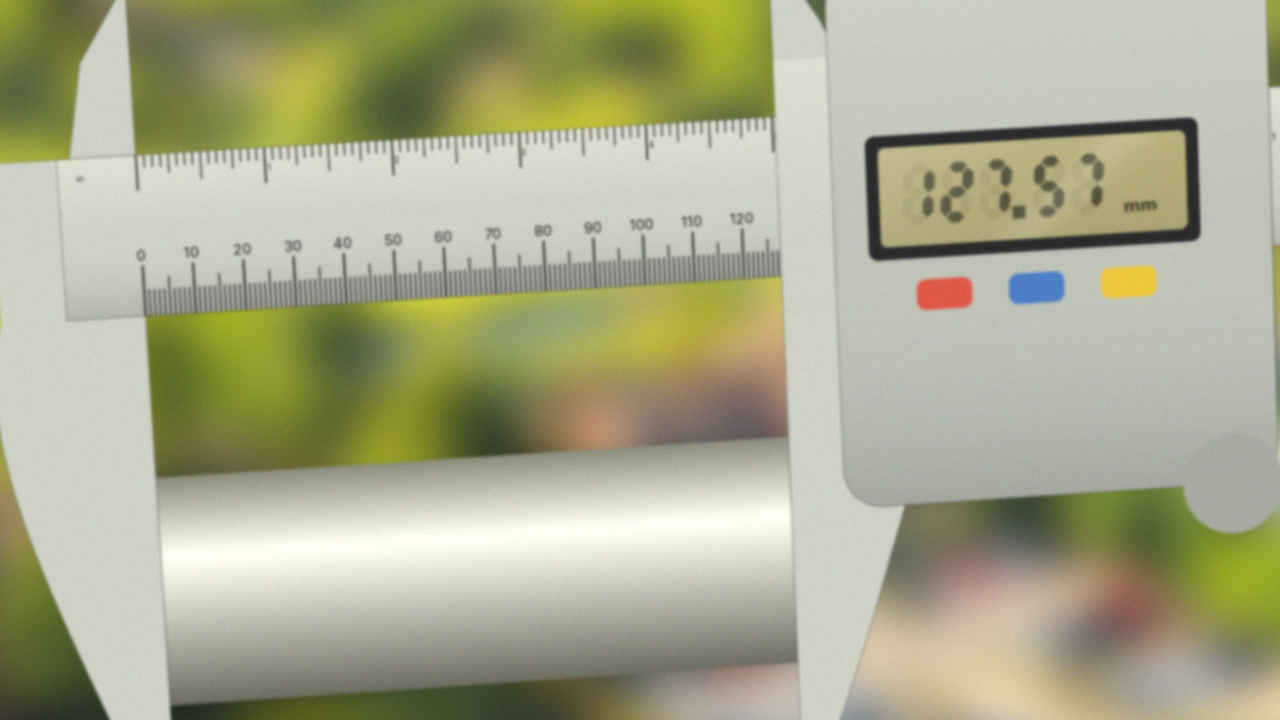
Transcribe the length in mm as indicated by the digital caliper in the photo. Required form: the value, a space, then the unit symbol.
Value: 127.57 mm
